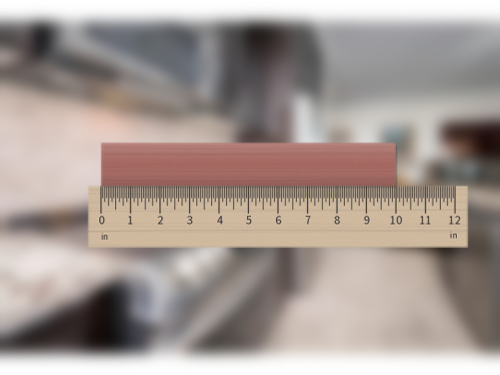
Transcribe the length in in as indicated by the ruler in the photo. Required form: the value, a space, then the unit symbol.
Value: 10 in
